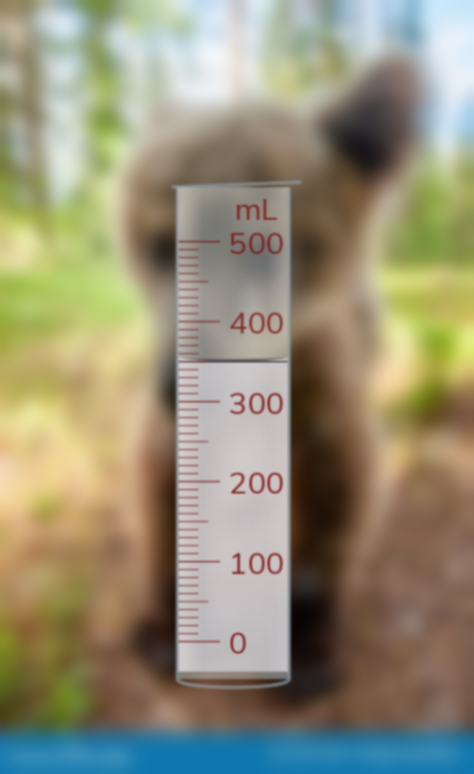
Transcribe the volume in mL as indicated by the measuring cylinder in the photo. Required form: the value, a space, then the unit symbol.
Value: 350 mL
